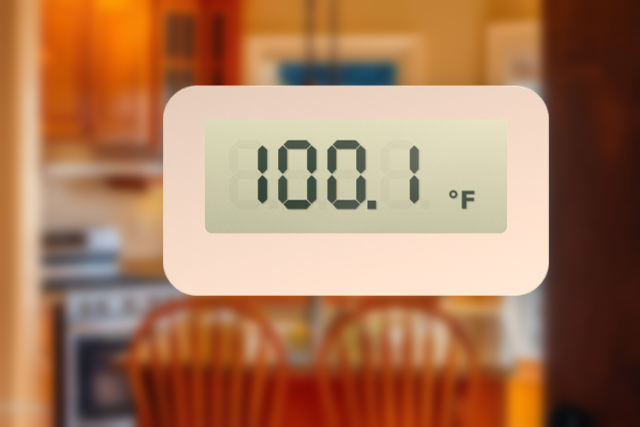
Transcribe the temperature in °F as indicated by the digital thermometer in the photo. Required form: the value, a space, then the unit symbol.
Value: 100.1 °F
